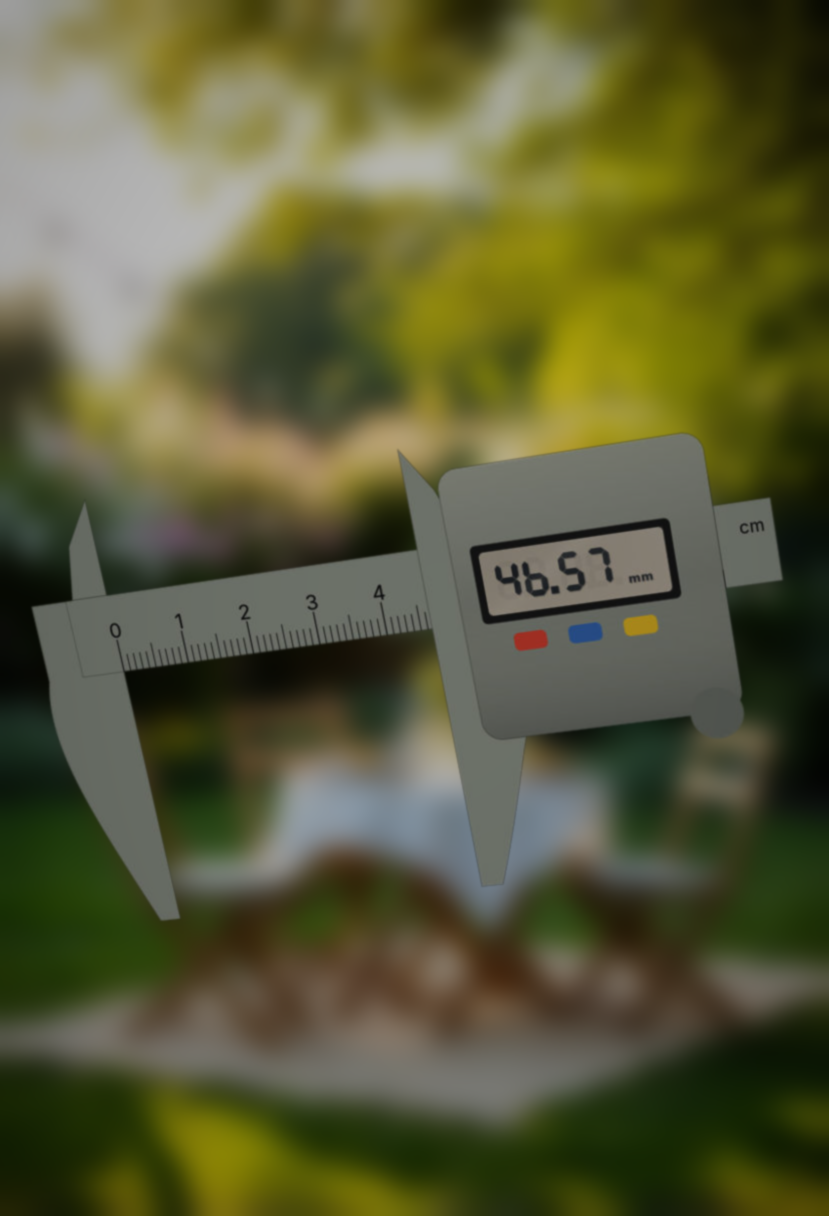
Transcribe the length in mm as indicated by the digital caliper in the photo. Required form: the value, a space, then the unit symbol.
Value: 46.57 mm
